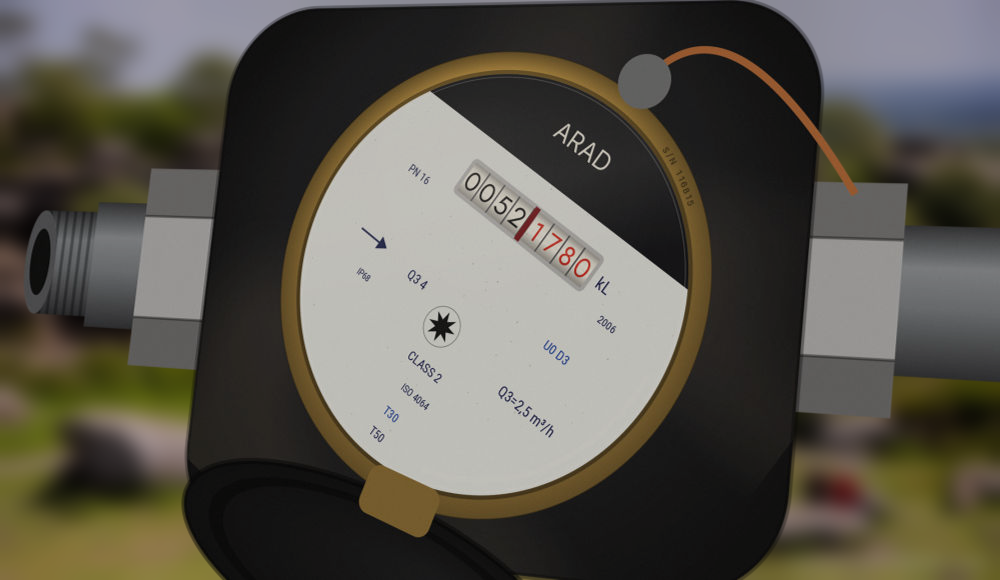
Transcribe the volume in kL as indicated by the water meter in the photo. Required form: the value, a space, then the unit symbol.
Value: 52.1780 kL
